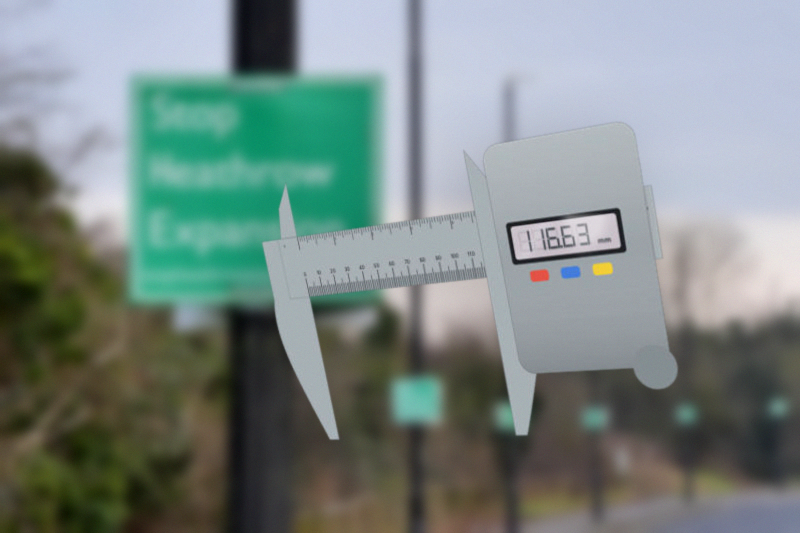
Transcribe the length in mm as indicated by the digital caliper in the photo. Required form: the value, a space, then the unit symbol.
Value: 116.63 mm
